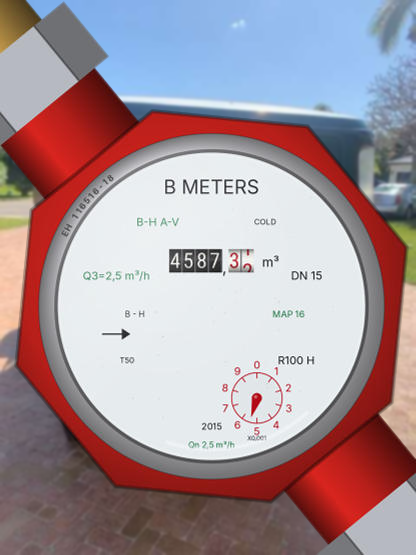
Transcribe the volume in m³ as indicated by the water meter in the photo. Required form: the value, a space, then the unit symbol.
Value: 4587.315 m³
